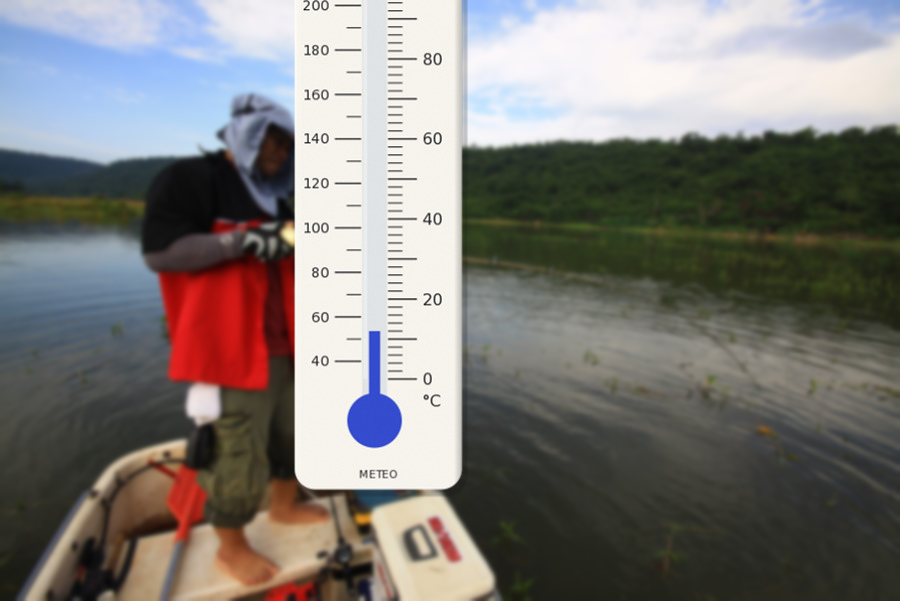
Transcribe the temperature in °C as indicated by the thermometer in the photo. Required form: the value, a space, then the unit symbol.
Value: 12 °C
